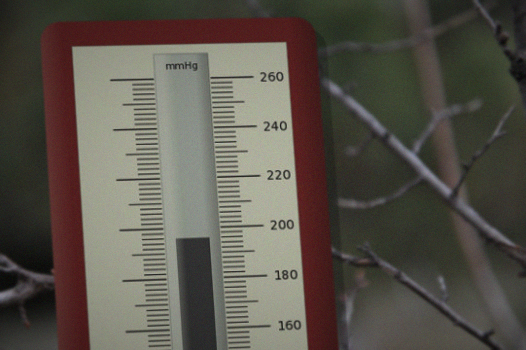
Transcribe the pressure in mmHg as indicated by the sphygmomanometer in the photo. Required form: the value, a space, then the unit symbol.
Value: 196 mmHg
